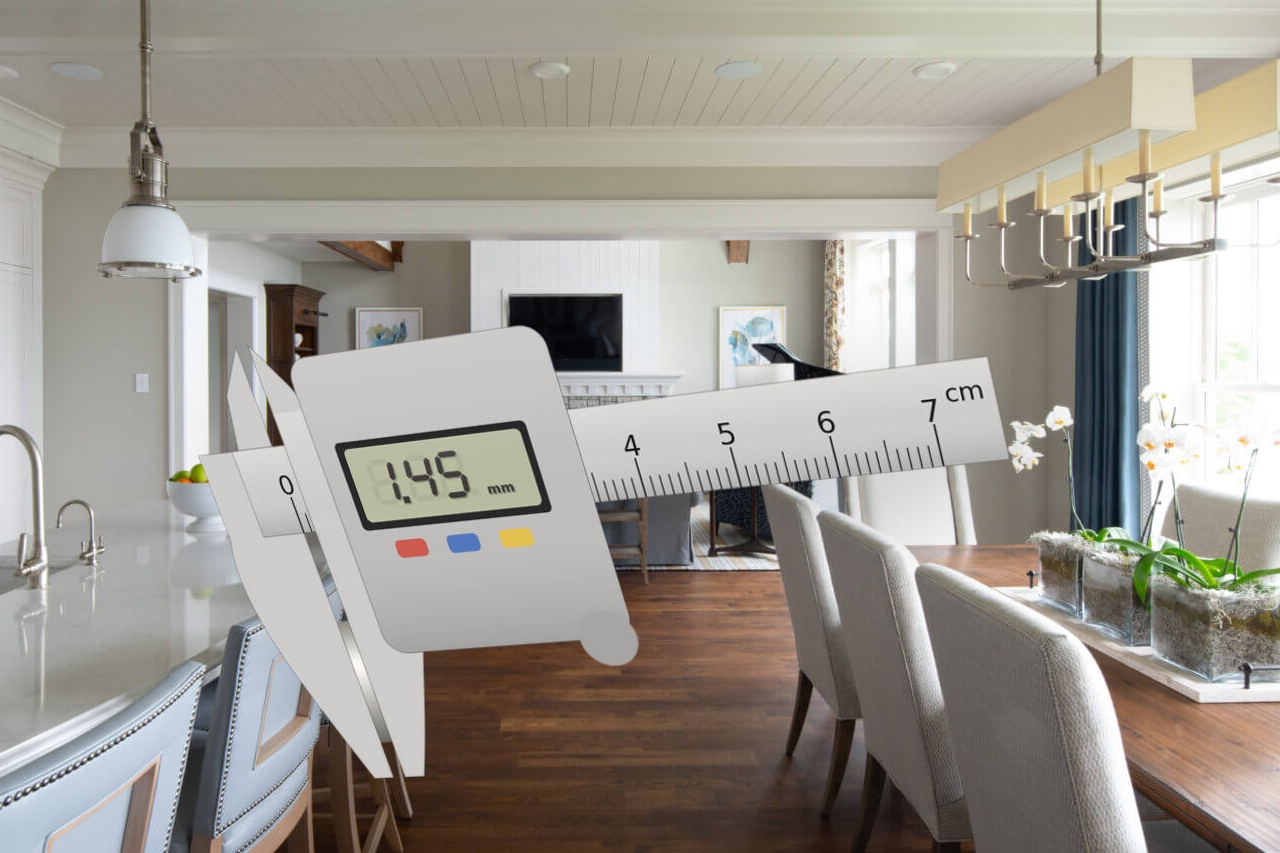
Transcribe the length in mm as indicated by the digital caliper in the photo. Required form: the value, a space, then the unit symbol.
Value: 1.45 mm
